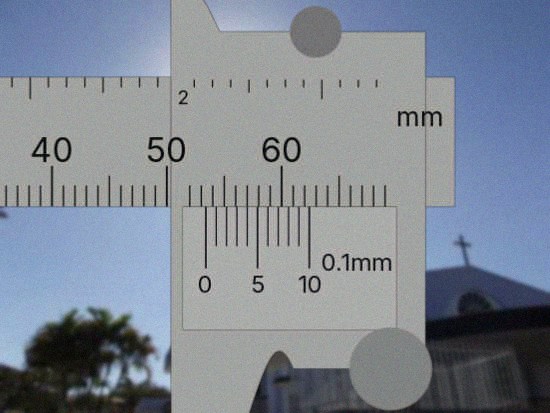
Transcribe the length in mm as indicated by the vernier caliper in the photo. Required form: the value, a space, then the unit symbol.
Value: 53.4 mm
